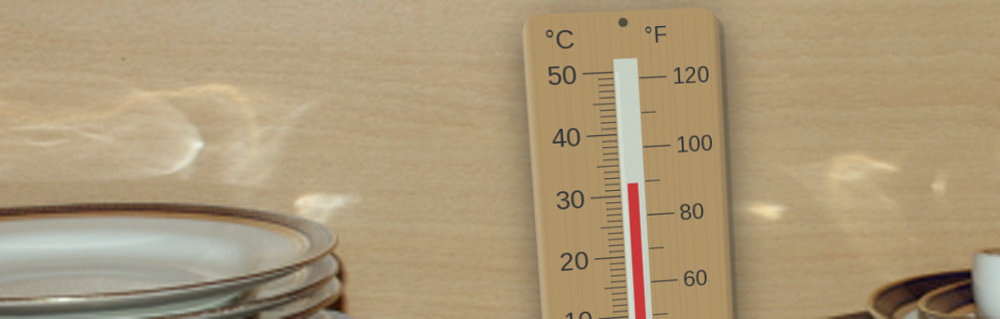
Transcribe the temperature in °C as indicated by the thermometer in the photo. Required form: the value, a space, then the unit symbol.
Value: 32 °C
